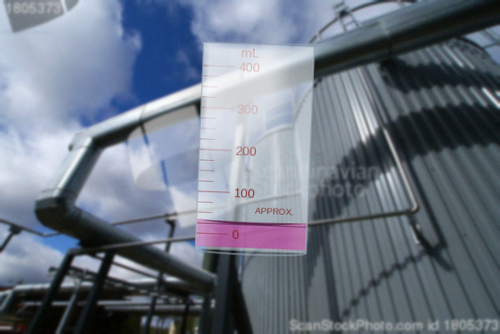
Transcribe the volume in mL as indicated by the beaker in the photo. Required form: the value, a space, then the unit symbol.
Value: 25 mL
